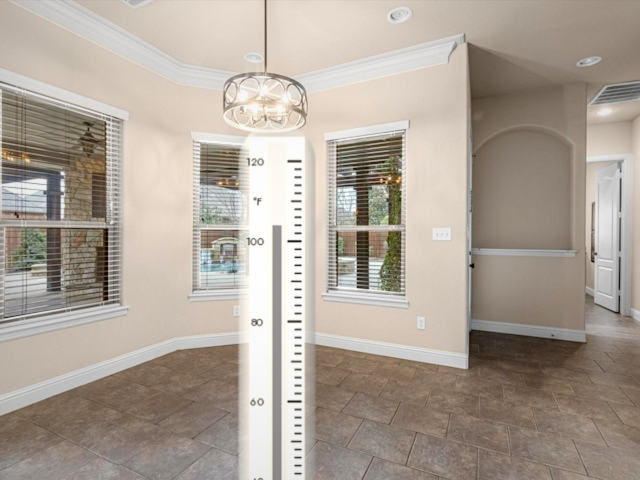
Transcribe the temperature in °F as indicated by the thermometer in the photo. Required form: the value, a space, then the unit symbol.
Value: 104 °F
